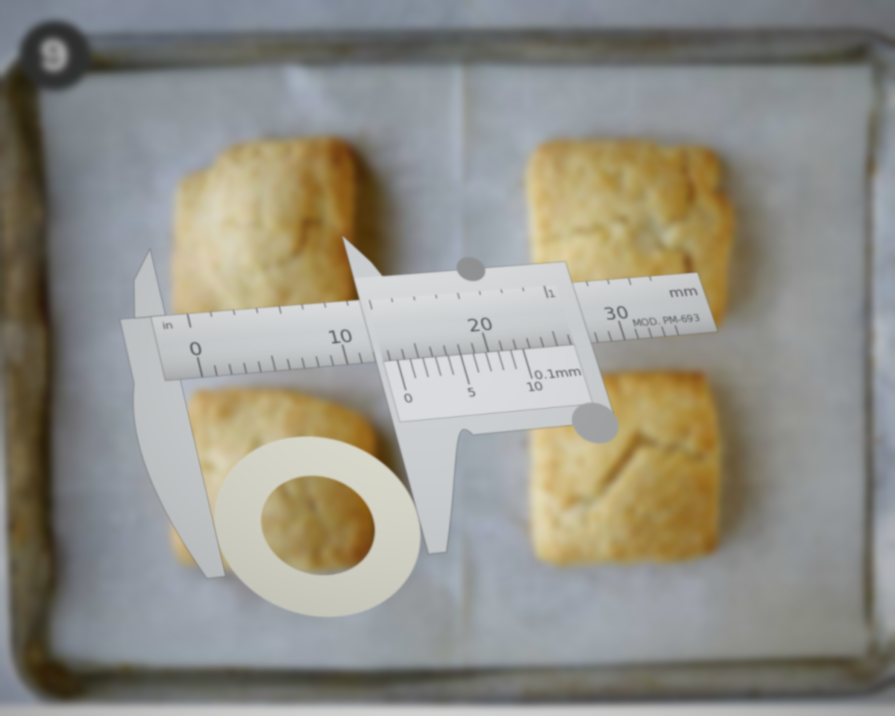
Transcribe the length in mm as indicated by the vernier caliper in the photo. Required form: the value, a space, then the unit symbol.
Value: 13.5 mm
